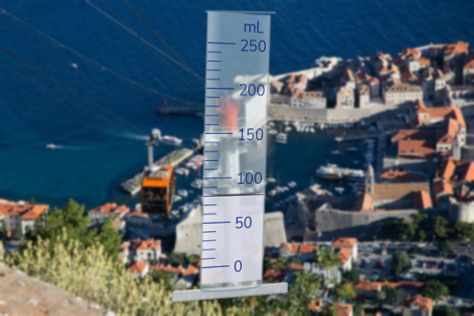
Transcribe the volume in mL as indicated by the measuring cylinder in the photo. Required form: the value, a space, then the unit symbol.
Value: 80 mL
